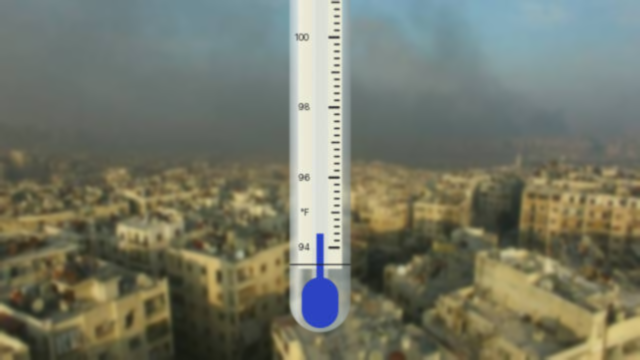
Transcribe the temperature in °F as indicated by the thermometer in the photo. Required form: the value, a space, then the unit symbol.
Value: 94.4 °F
